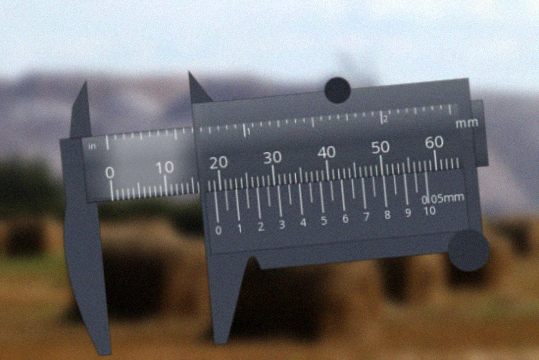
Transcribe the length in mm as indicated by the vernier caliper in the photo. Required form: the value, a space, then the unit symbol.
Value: 19.0 mm
